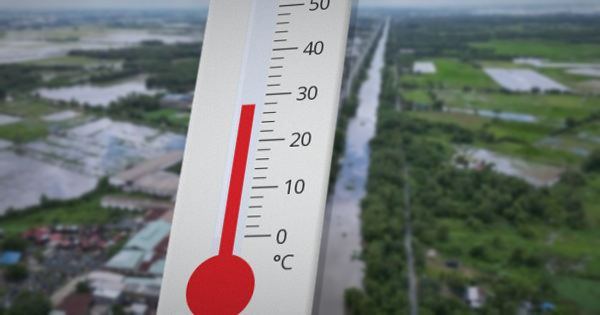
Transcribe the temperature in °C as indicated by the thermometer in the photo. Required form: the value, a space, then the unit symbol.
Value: 28 °C
